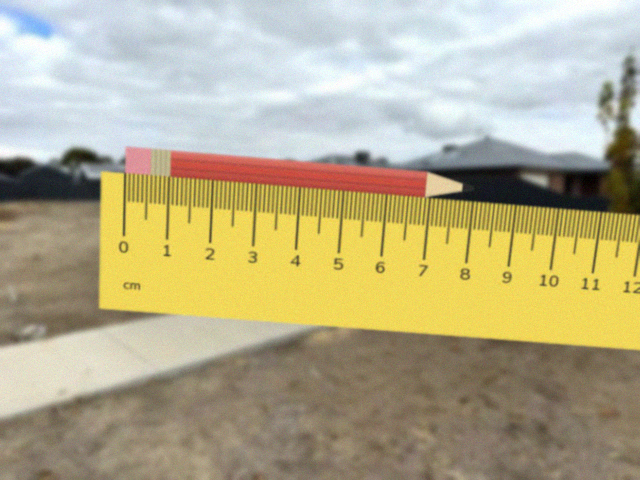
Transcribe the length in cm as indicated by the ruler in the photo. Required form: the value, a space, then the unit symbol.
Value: 8 cm
